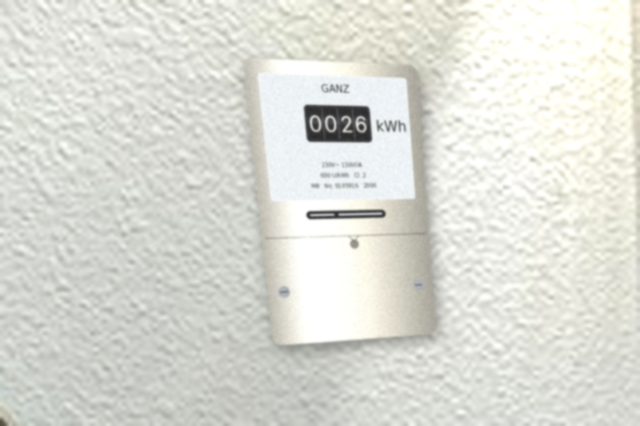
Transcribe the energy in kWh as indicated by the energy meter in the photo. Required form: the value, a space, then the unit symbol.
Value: 26 kWh
